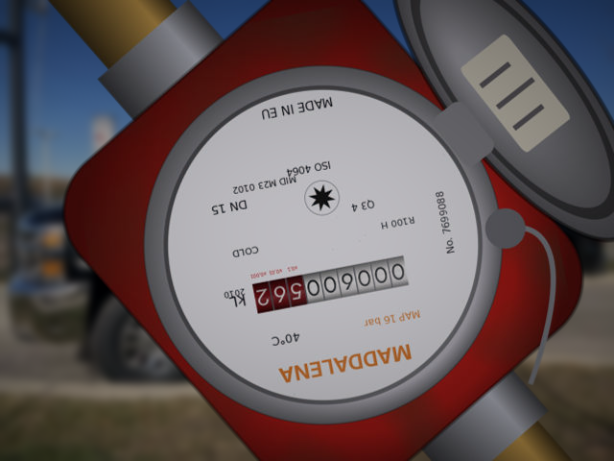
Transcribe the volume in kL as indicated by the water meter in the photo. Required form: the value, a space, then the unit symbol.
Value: 600.562 kL
